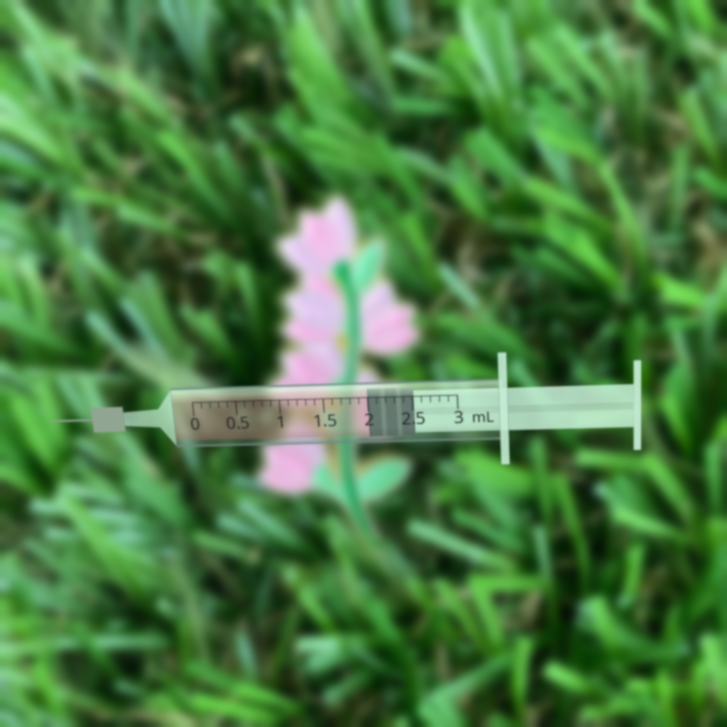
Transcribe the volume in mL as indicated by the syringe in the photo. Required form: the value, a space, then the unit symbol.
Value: 2 mL
